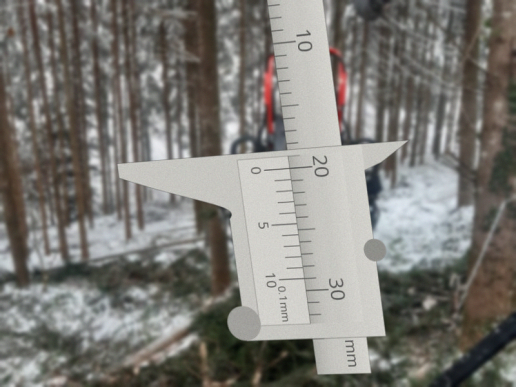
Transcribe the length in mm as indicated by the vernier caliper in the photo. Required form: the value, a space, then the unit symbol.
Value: 20.0 mm
